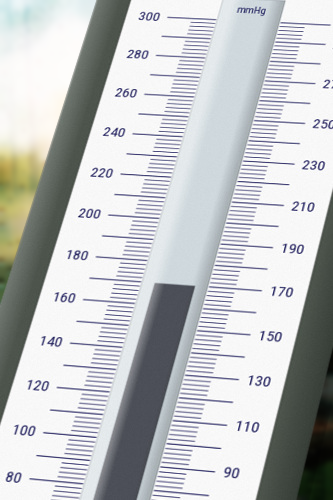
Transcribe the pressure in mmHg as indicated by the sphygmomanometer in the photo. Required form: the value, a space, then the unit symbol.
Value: 170 mmHg
